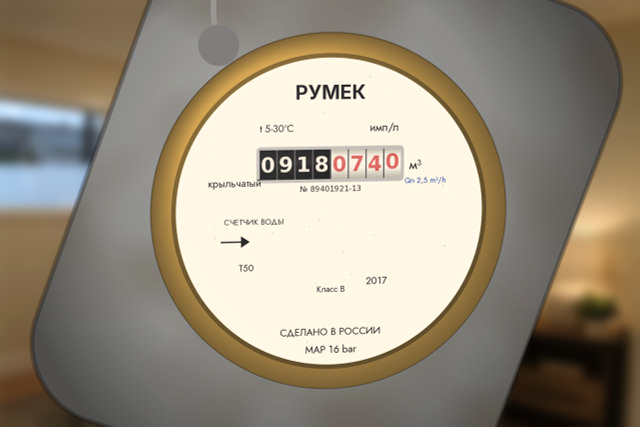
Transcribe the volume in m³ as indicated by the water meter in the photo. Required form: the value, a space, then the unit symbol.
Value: 918.0740 m³
